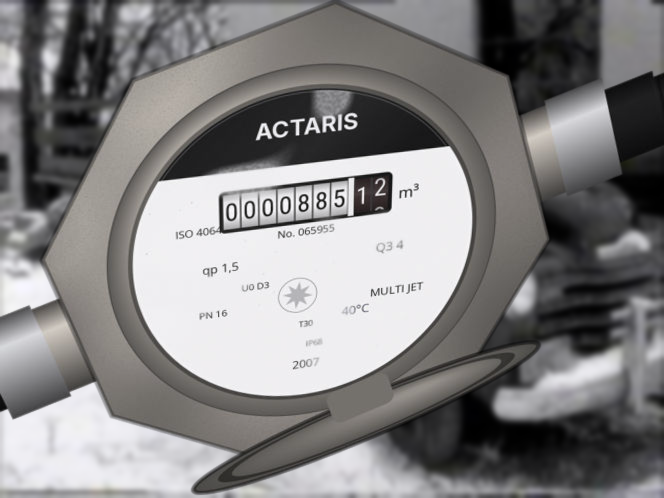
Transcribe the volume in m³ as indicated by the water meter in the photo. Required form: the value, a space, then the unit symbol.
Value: 885.12 m³
